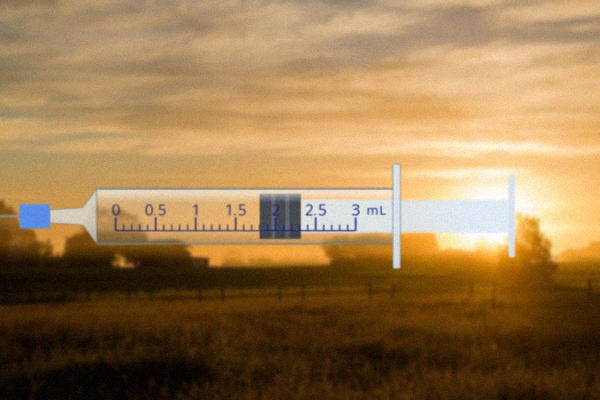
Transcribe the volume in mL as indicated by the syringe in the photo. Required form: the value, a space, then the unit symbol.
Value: 1.8 mL
